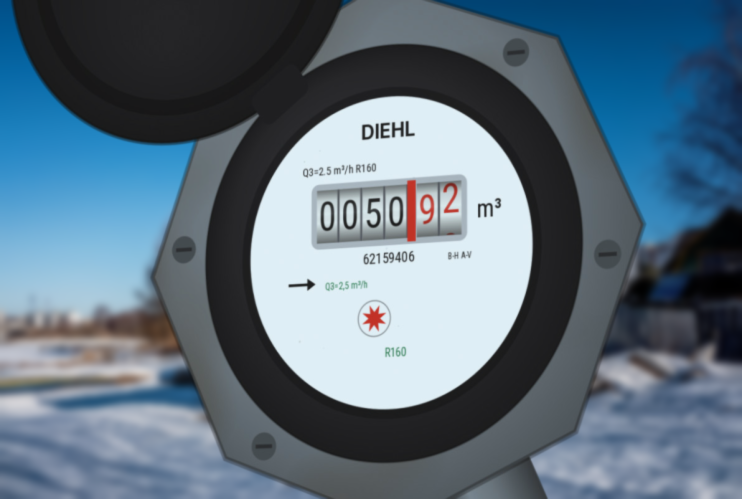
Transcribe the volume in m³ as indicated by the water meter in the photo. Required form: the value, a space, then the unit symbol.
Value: 50.92 m³
